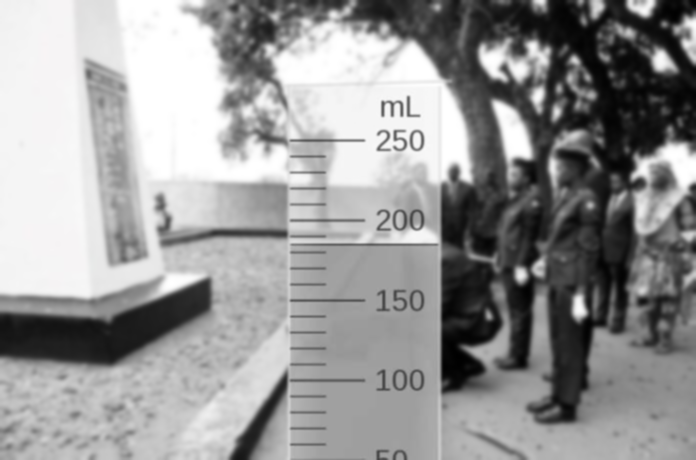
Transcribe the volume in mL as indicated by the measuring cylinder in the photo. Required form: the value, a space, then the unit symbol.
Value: 185 mL
